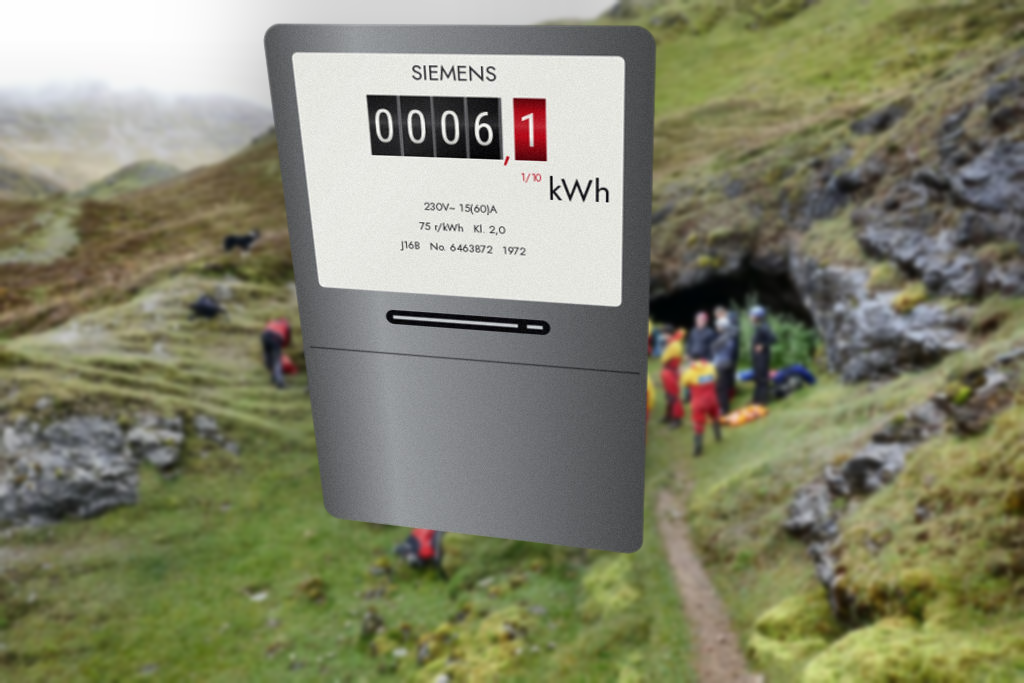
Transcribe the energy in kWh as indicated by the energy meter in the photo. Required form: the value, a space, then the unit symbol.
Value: 6.1 kWh
